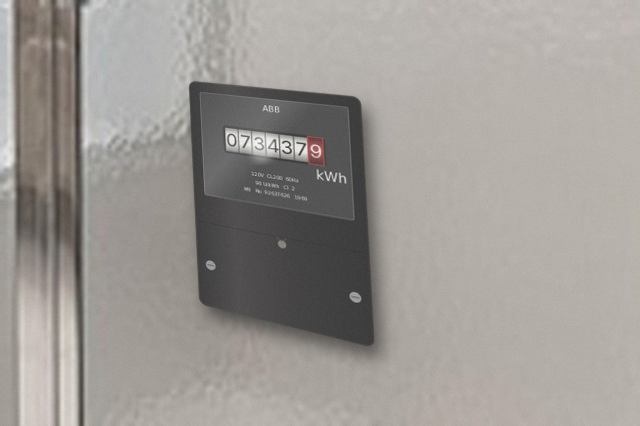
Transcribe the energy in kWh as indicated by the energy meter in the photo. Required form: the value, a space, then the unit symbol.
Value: 73437.9 kWh
